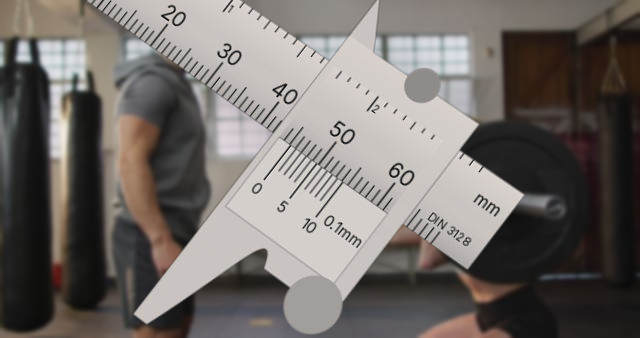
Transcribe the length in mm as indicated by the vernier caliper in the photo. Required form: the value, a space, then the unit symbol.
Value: 45.2 mm
